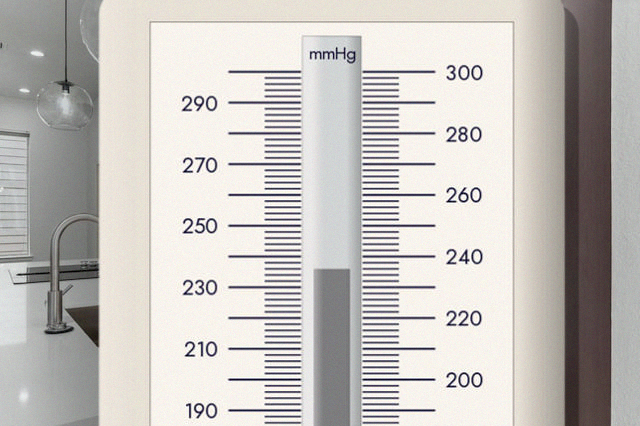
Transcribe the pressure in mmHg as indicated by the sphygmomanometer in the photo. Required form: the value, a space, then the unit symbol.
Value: 236 mmHg
